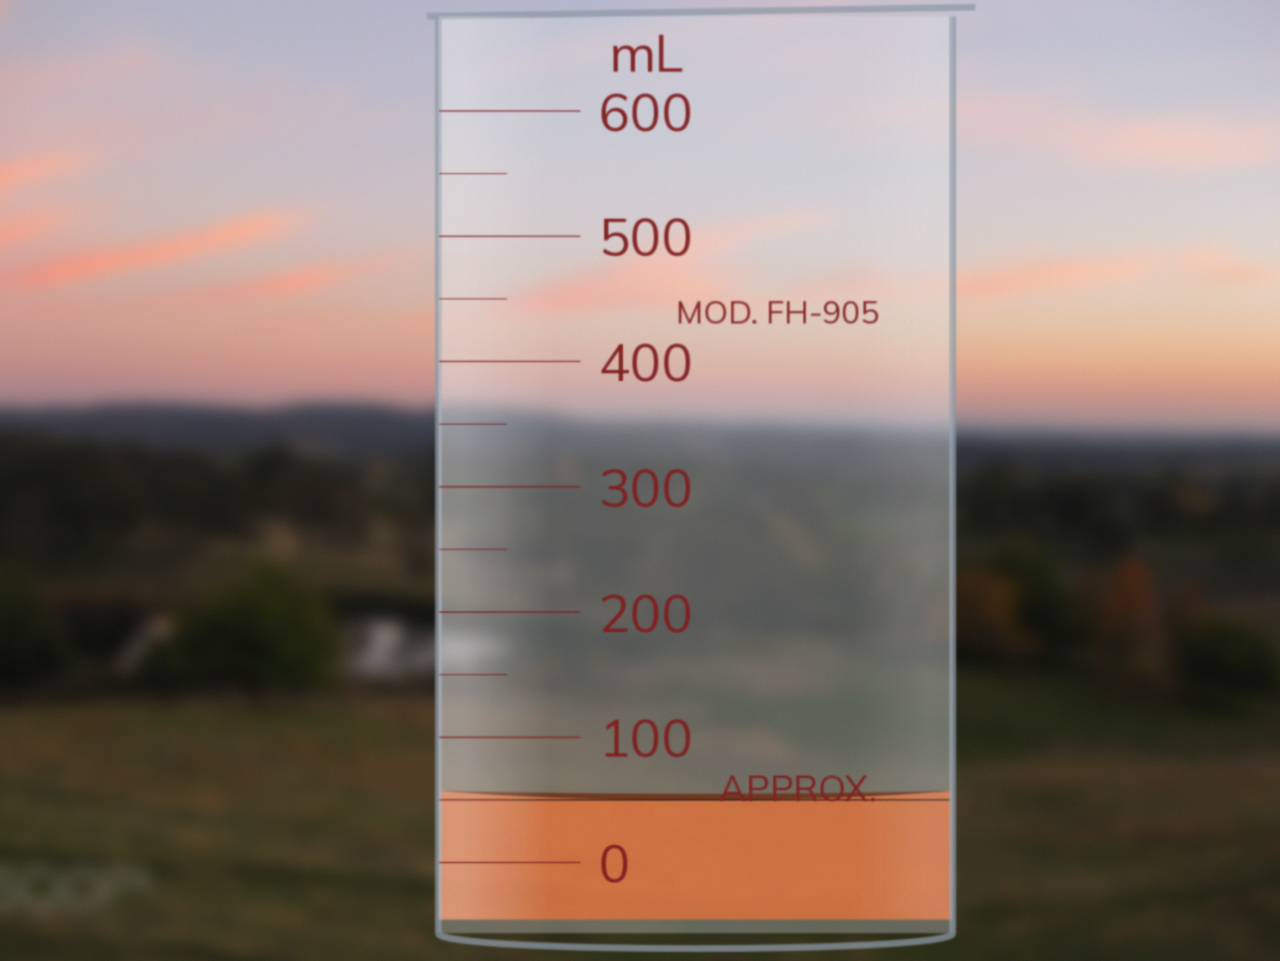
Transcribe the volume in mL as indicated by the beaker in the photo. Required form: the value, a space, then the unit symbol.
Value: 50 mL
